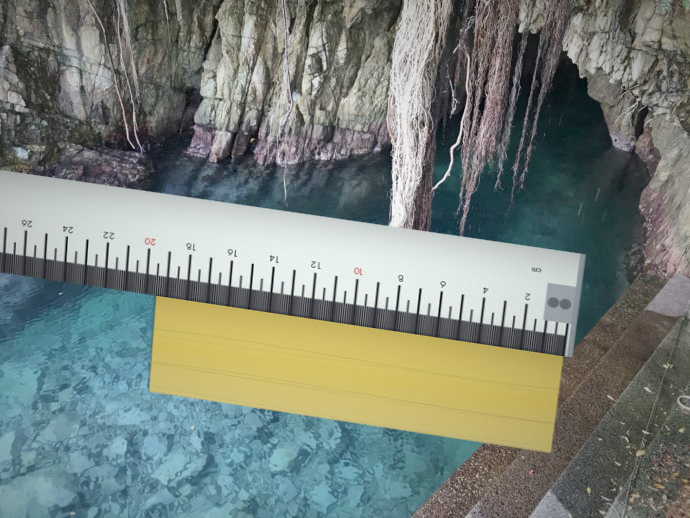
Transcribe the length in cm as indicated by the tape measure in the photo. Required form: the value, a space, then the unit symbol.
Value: 19.5 cm
